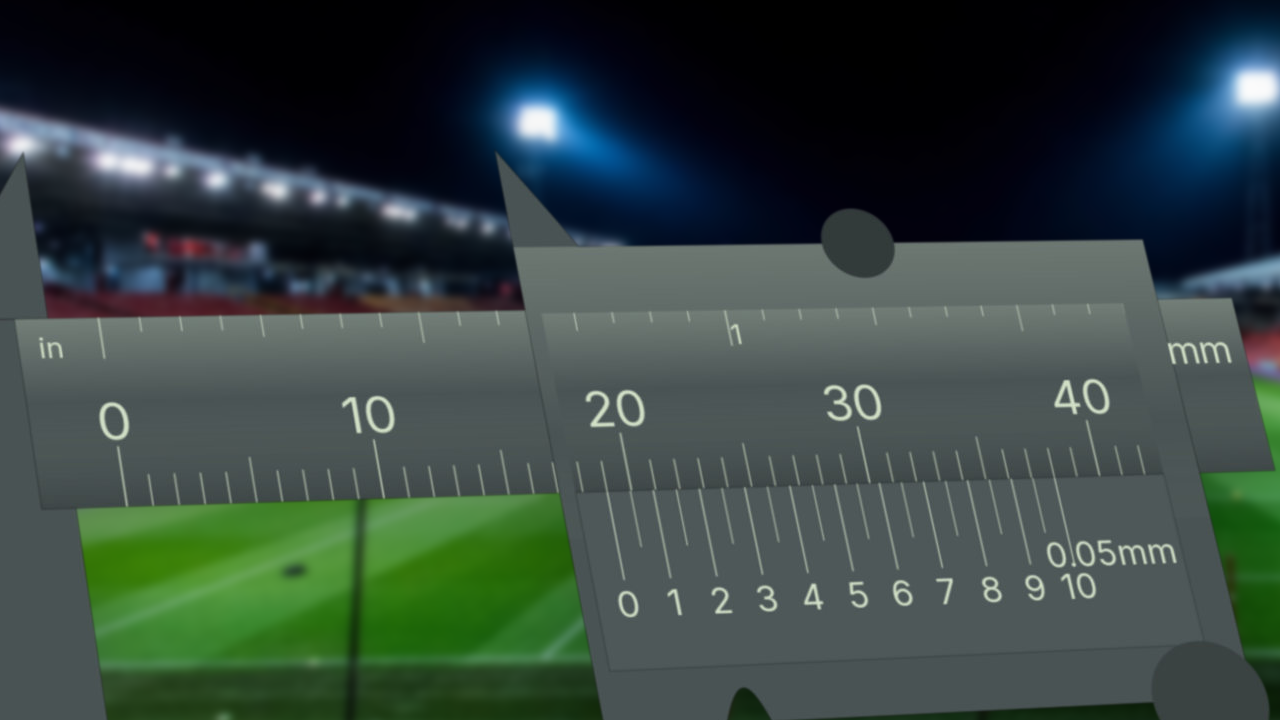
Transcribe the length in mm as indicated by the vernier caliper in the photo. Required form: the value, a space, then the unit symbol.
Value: 19.0 mm
